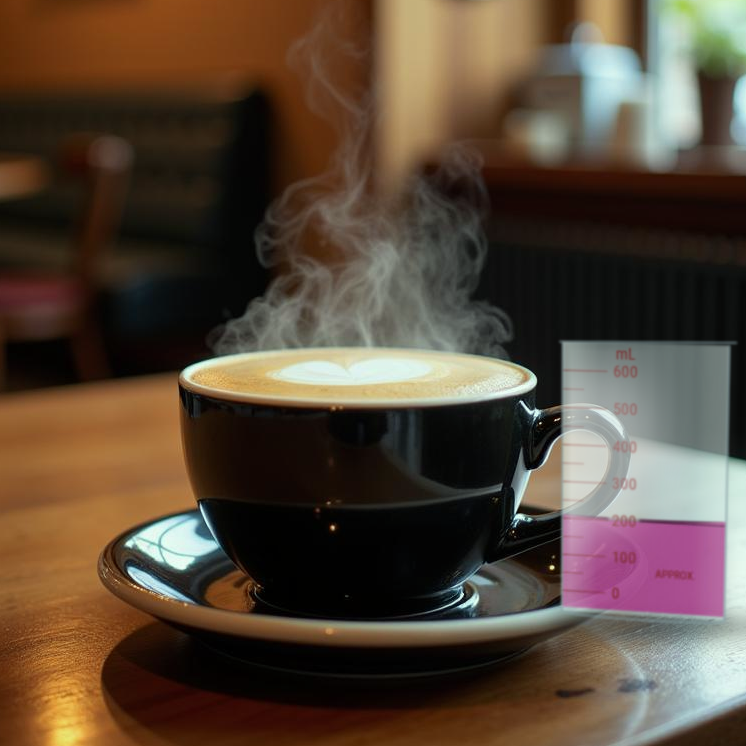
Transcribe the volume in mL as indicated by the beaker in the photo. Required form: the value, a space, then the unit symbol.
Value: 200 mL
